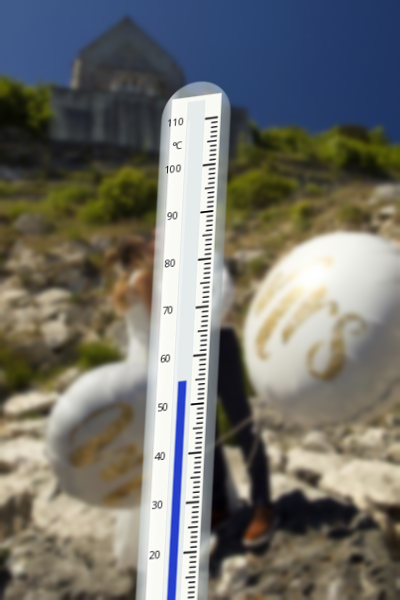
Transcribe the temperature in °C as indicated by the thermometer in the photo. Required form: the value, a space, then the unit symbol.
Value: 55 °C
